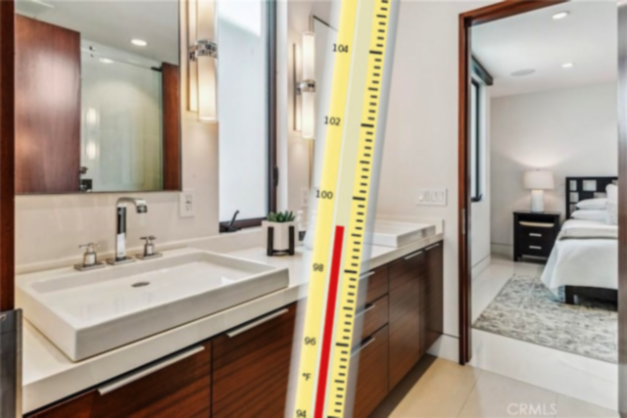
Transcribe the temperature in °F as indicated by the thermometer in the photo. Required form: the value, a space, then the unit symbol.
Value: 99.2 °F
